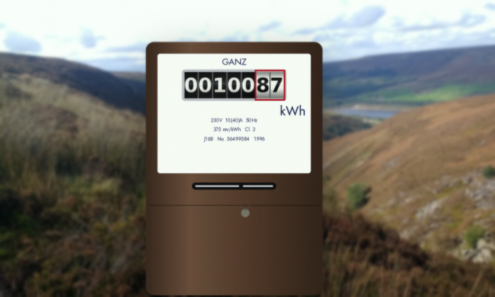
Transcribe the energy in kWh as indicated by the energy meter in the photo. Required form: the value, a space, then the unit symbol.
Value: 100.87 kWh
